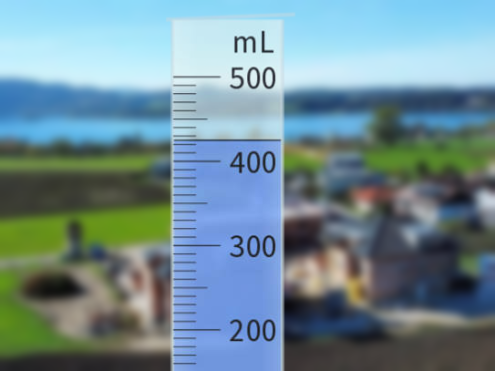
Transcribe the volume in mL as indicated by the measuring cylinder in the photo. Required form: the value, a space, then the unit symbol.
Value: 425 mL
